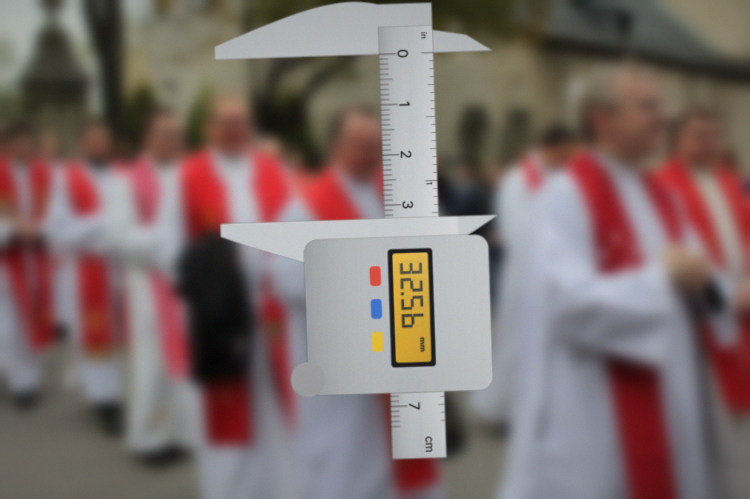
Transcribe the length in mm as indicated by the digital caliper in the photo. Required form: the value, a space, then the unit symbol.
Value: 32.56 mm
